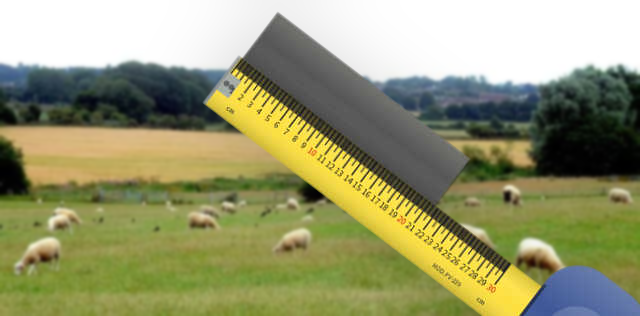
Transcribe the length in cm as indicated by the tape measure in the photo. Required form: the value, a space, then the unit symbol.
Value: 21.5 cm
